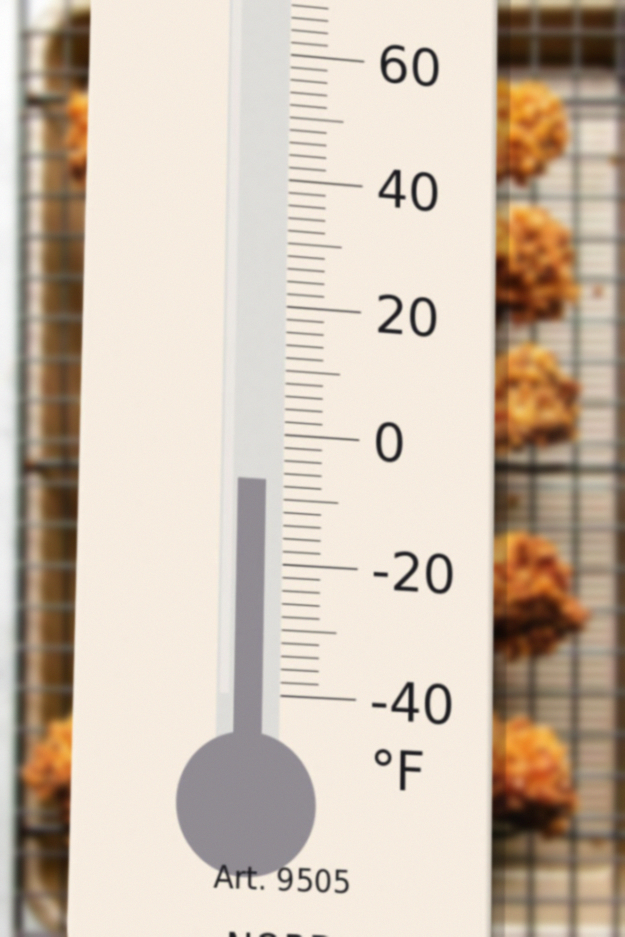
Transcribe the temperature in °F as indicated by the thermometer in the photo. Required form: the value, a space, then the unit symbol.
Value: -7 °F
